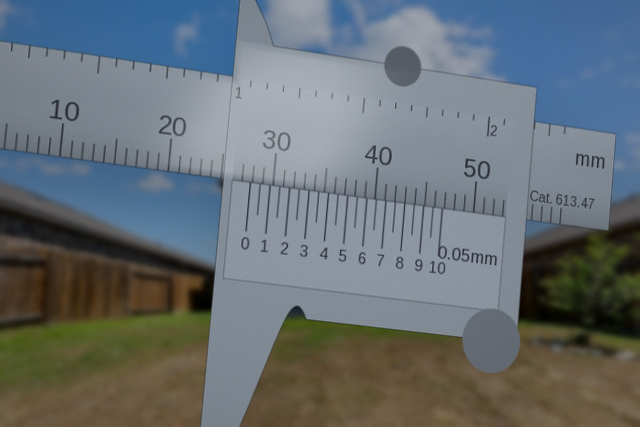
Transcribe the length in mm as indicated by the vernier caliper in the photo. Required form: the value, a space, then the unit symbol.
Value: 27.8 mm
